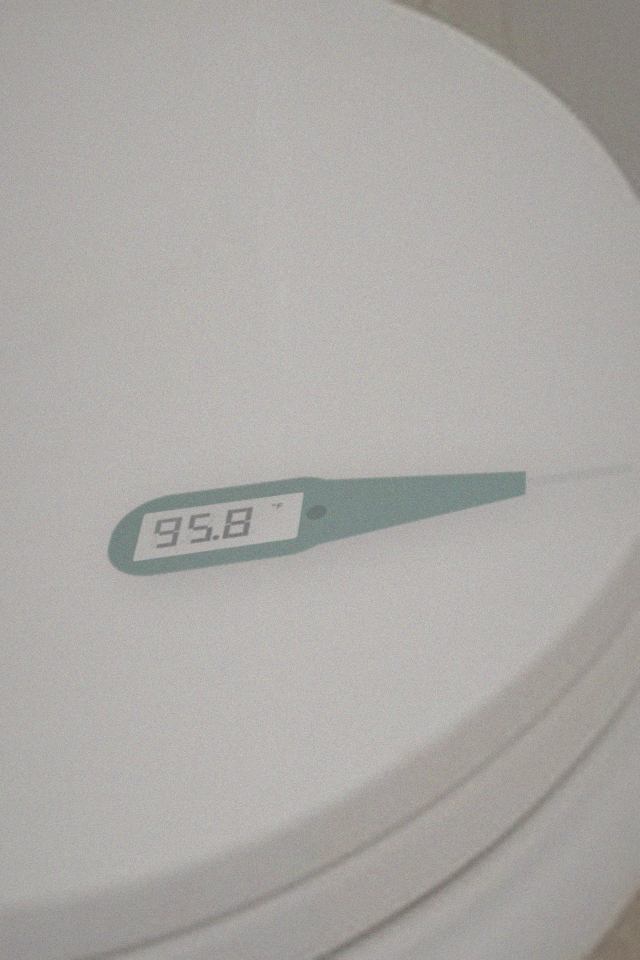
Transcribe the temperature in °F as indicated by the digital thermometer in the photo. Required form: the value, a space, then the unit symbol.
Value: 95.8 °F
